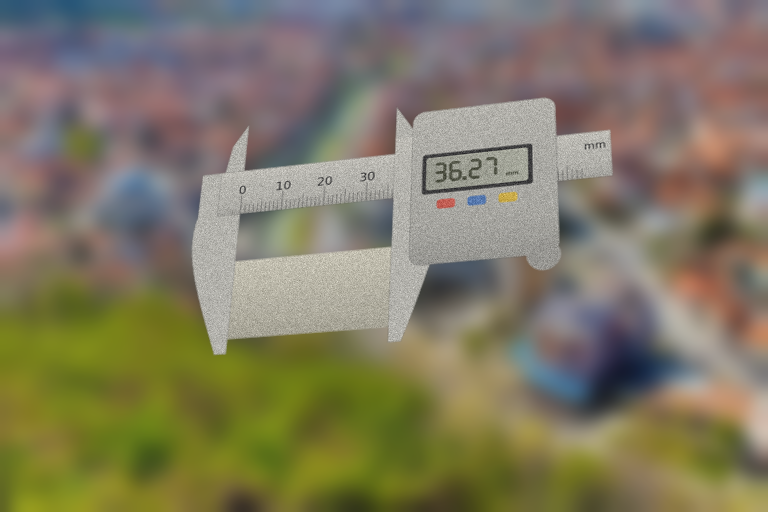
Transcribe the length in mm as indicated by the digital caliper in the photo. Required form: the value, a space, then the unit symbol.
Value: 36.27 mm
